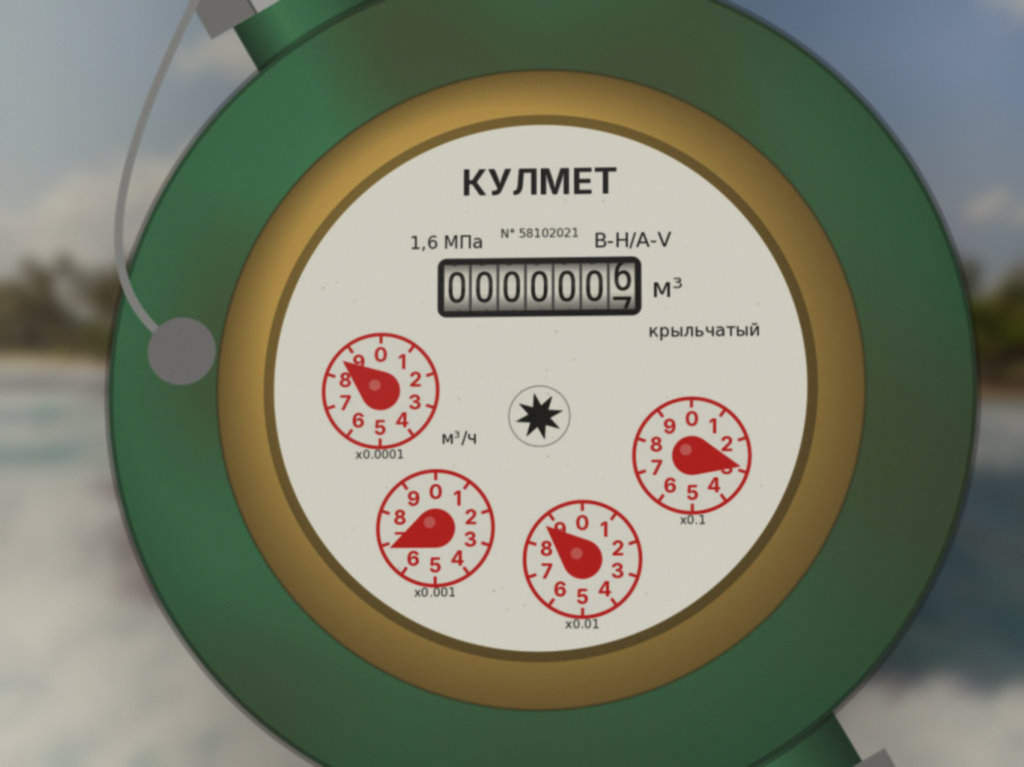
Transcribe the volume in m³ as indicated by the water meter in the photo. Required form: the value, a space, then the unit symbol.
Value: 6.2868 m³
